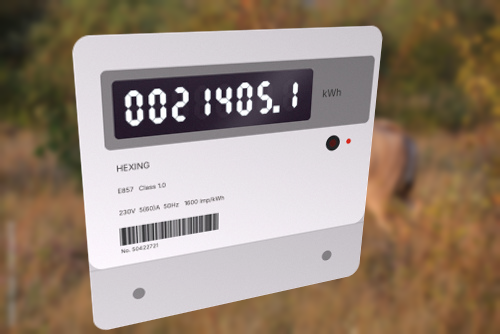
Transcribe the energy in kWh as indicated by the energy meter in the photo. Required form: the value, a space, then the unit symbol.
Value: 21405.1 kWh
